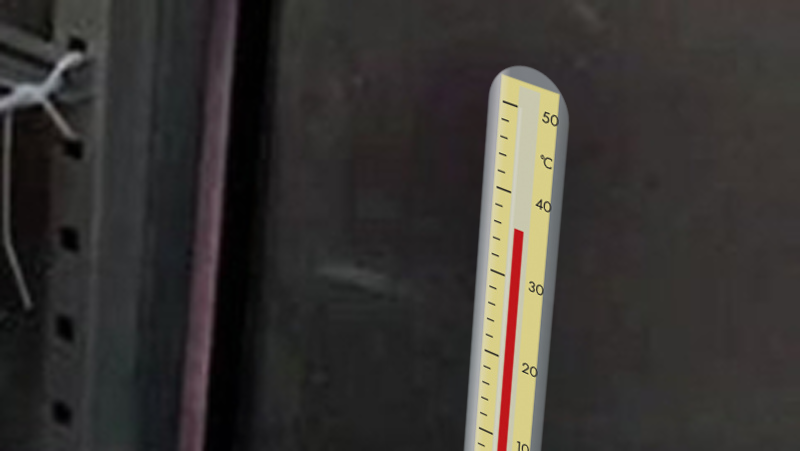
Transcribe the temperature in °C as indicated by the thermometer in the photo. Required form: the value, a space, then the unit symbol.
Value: 36 °C
